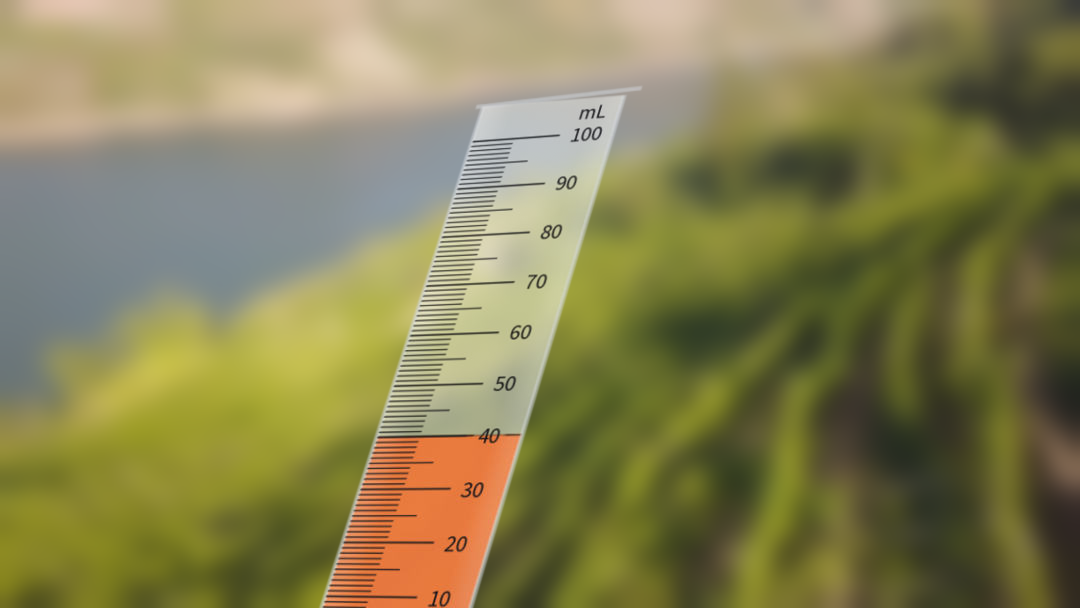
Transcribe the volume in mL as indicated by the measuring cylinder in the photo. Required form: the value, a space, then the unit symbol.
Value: 40 mL
